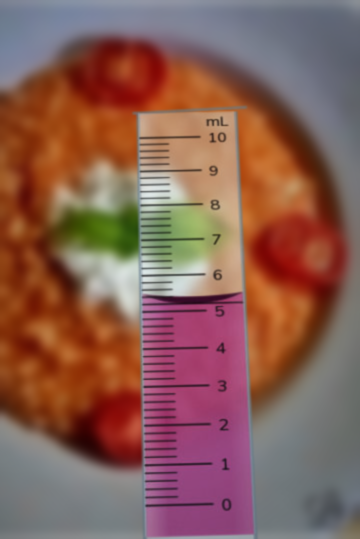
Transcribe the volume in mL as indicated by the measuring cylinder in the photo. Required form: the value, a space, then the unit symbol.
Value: 5.2 mL
